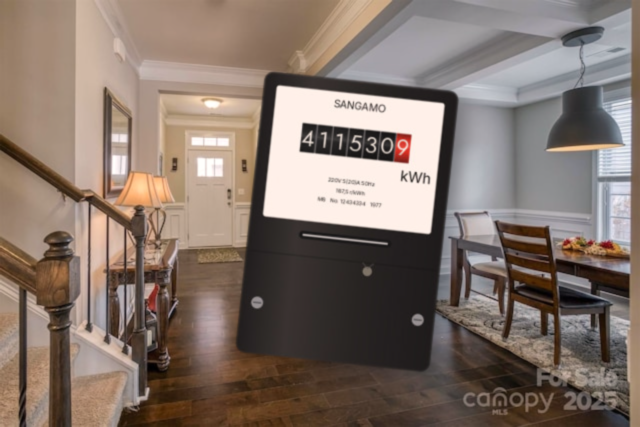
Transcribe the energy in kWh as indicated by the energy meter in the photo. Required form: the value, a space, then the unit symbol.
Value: 411530.9 kWh
